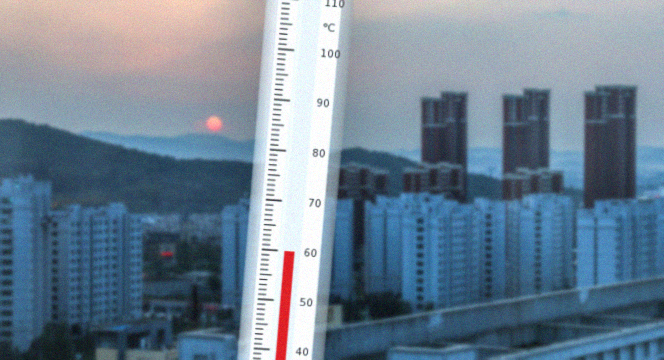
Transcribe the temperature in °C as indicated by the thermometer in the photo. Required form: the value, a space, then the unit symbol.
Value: 60 °C
